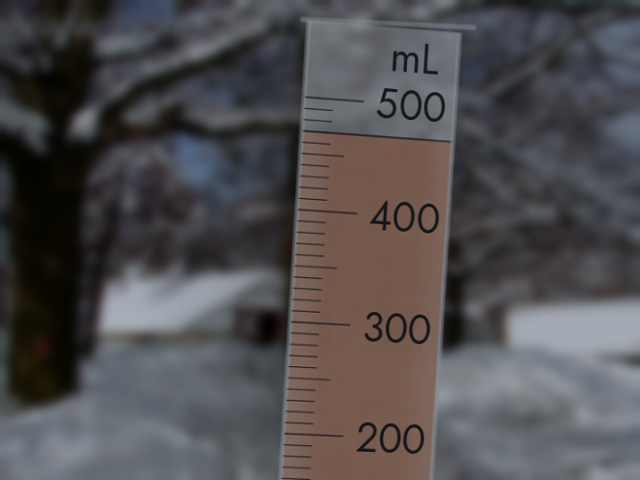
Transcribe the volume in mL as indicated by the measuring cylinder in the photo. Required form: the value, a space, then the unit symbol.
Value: 470 mL
